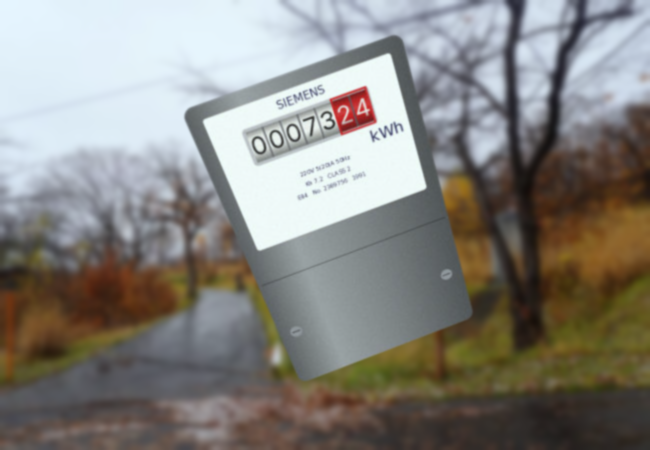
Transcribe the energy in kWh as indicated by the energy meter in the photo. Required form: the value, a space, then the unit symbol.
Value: 73.24 kWh
